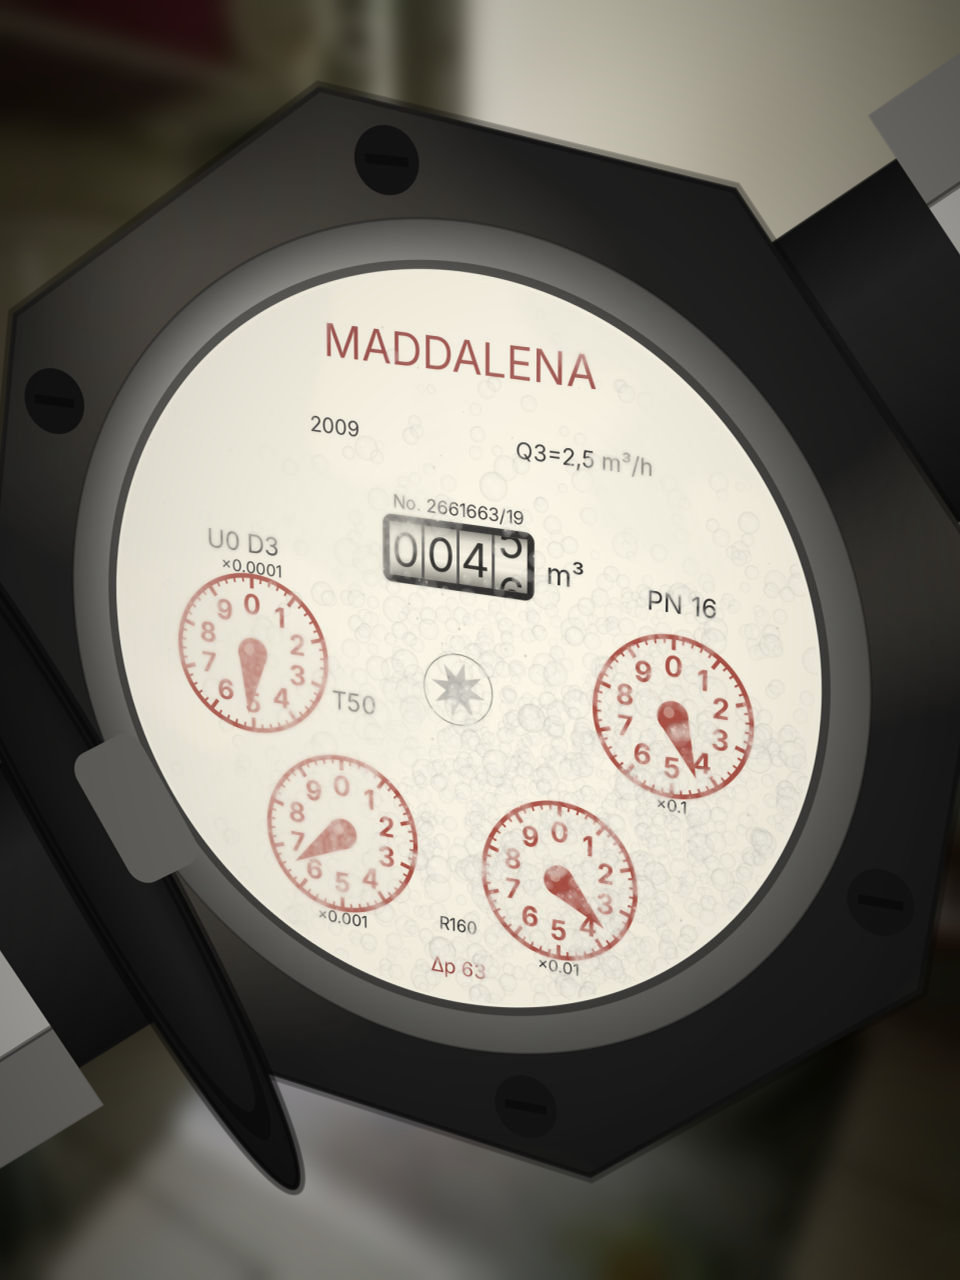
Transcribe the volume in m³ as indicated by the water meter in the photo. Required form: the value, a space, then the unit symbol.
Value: 45.4365 m³
